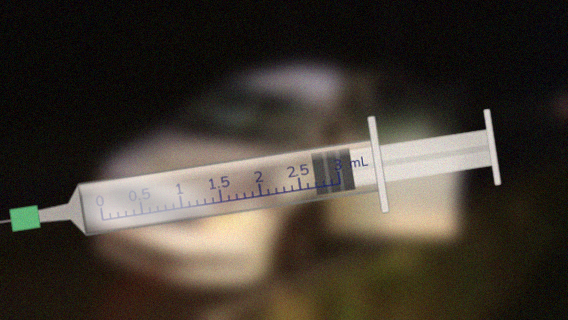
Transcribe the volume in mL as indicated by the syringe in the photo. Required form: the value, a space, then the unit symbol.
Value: 2.7 mL
